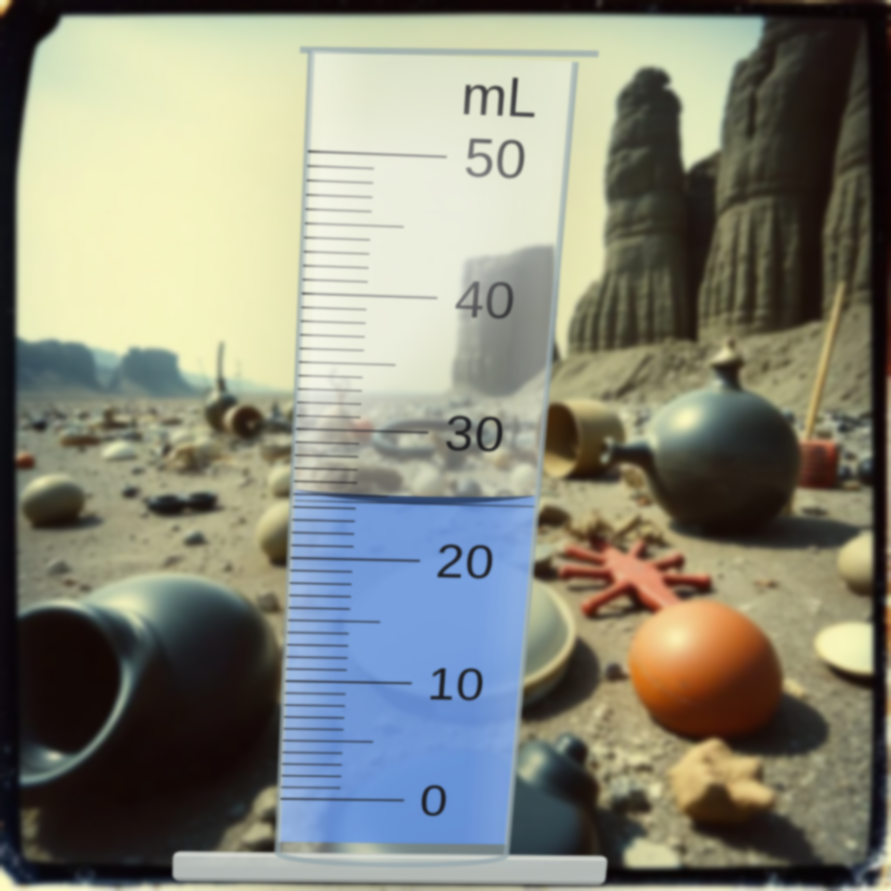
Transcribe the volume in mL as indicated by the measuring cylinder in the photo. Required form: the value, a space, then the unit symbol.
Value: 24.5 mL
